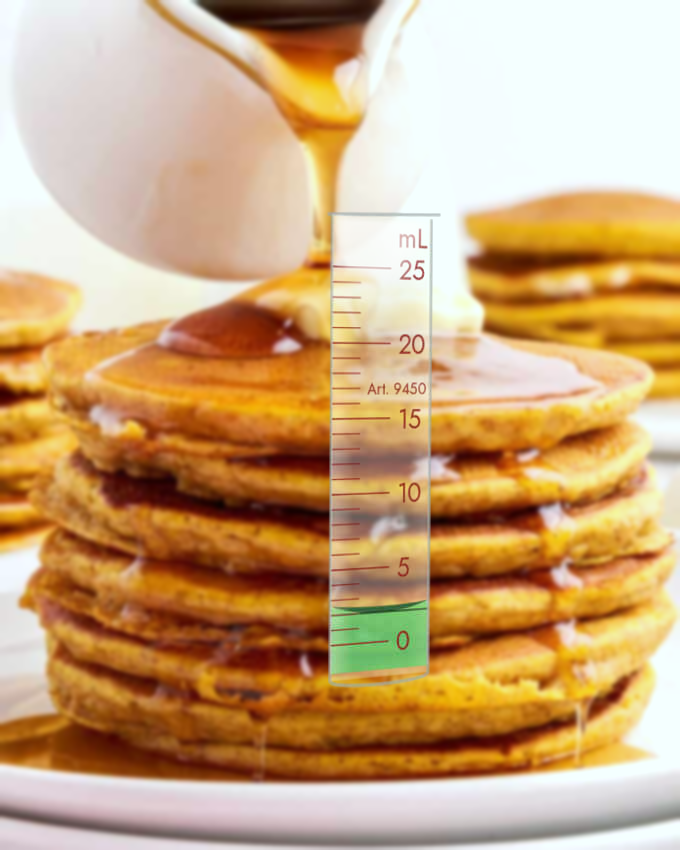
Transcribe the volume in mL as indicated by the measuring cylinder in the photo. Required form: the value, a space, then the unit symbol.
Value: 2 mL
